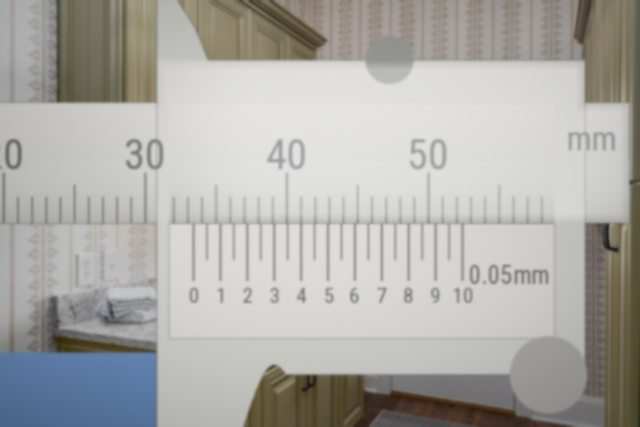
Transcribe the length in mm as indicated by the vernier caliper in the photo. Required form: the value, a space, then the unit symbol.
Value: 33.4 mm
